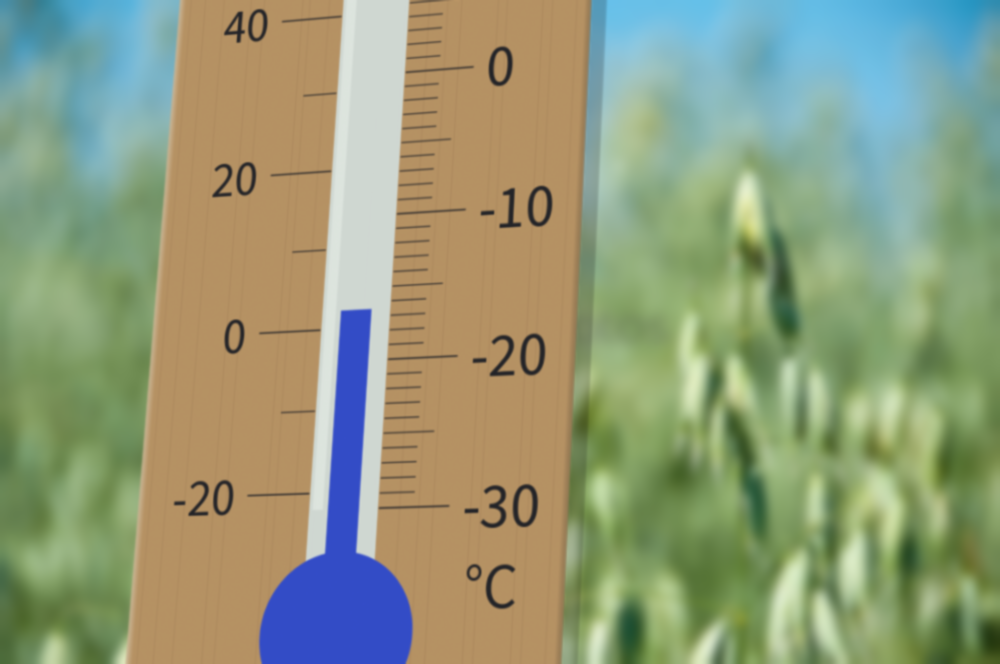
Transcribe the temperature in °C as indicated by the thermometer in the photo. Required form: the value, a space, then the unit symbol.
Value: -16.5 °C
